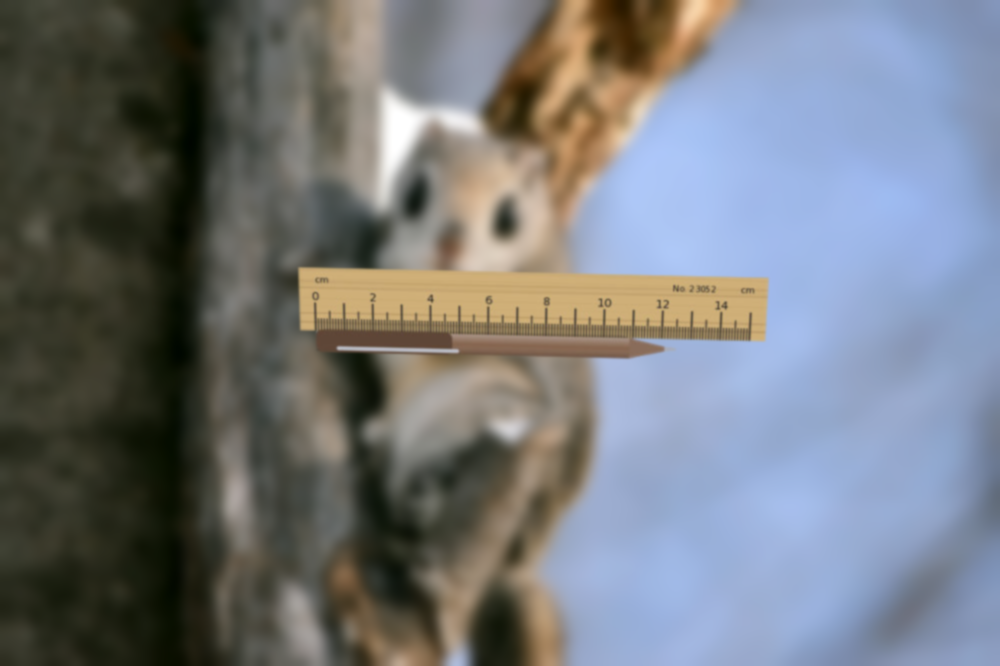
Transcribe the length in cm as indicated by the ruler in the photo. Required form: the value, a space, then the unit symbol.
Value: 12.5 cm
